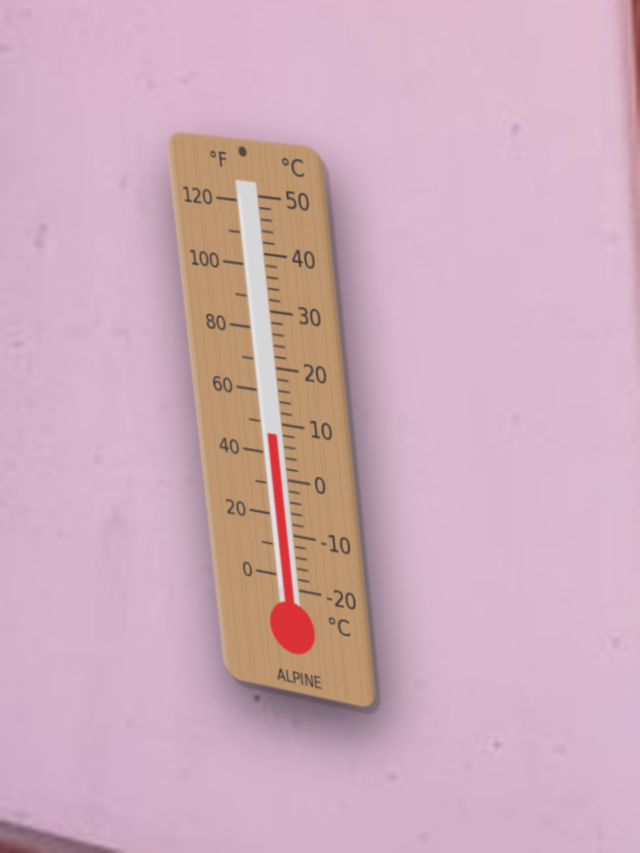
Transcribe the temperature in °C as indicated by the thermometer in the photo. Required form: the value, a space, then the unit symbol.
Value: 8 °C
